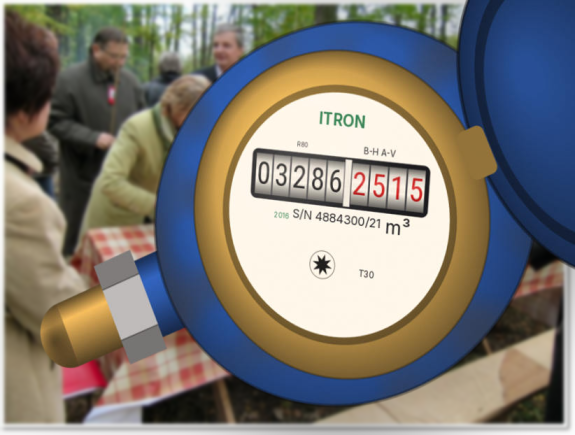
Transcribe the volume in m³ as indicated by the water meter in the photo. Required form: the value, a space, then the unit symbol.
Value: 3286.2515 m³
